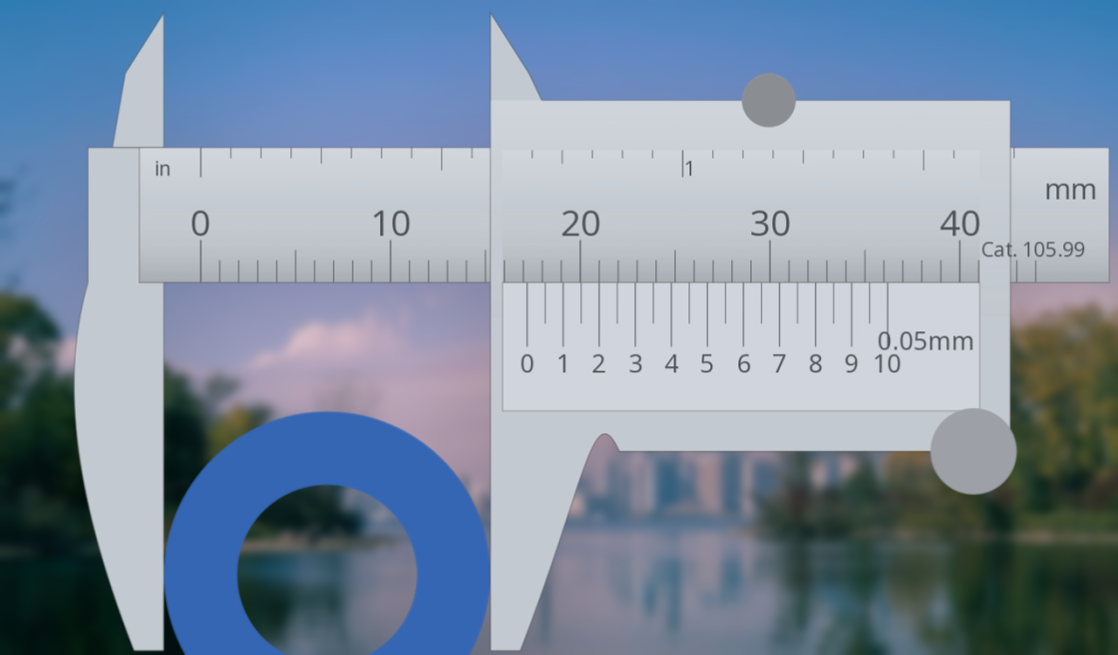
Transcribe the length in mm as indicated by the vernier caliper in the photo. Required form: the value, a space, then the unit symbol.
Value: 17.2 mm
